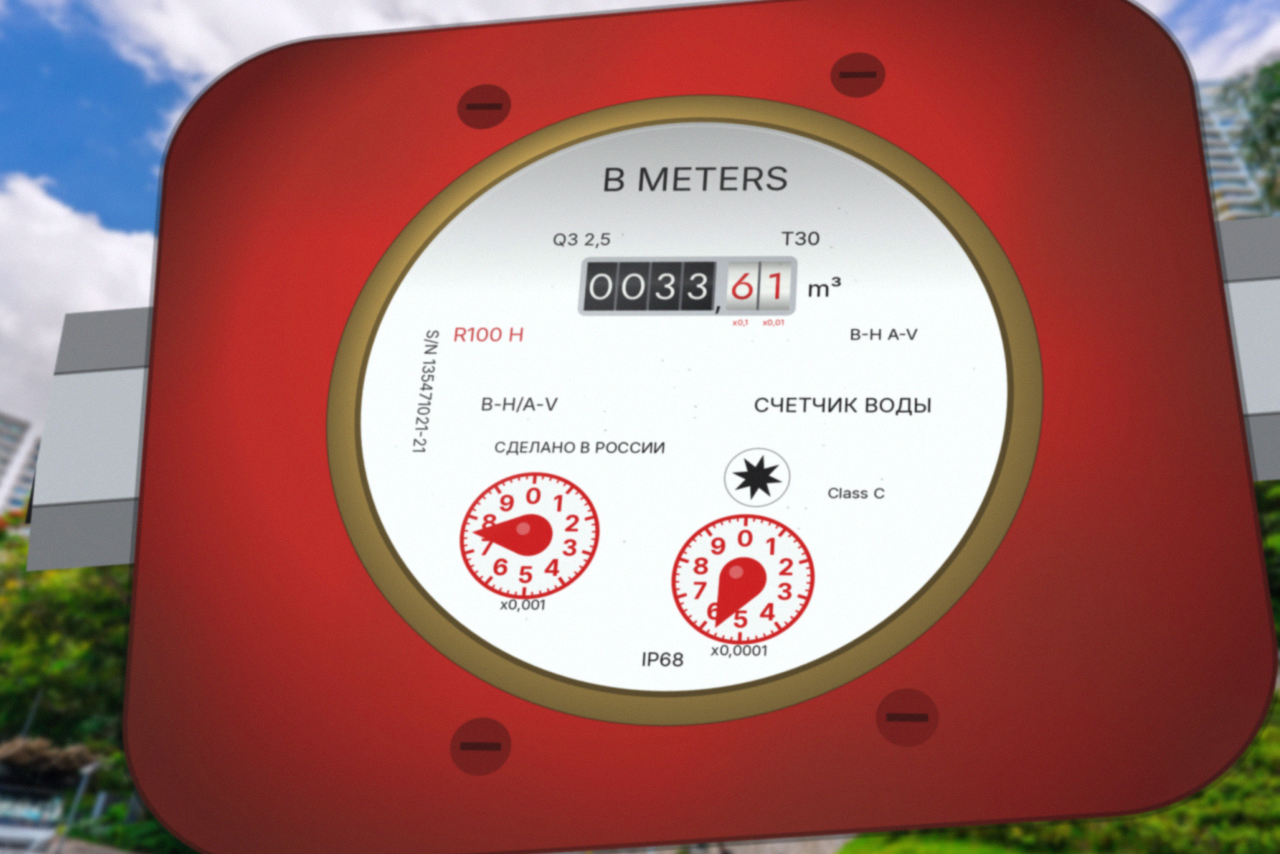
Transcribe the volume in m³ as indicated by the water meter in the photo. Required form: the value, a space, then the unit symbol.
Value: 33.6175 m³
